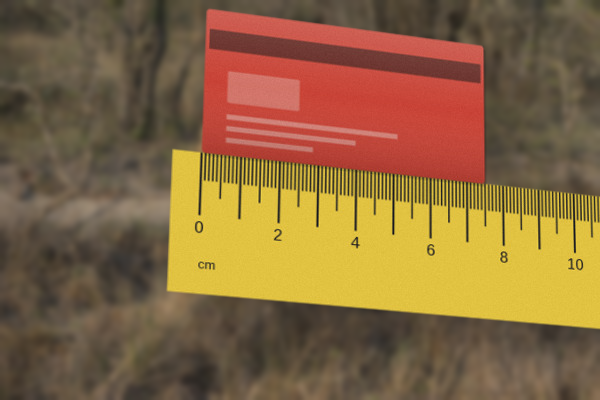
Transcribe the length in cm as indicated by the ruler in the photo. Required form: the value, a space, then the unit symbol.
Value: 7.5 cm
